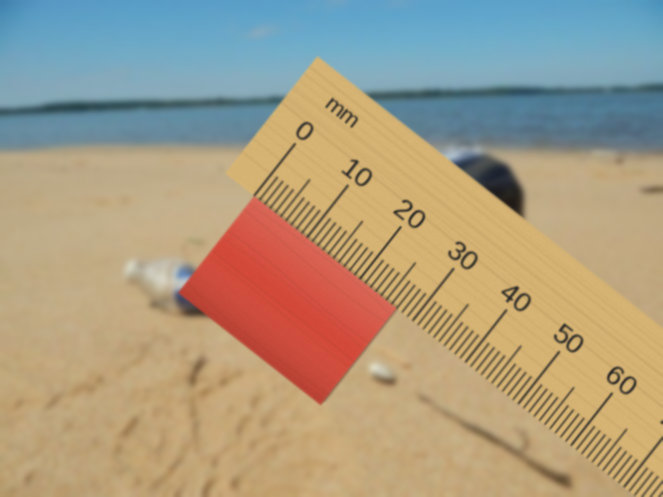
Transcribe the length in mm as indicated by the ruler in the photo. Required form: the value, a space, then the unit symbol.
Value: 27 mm
